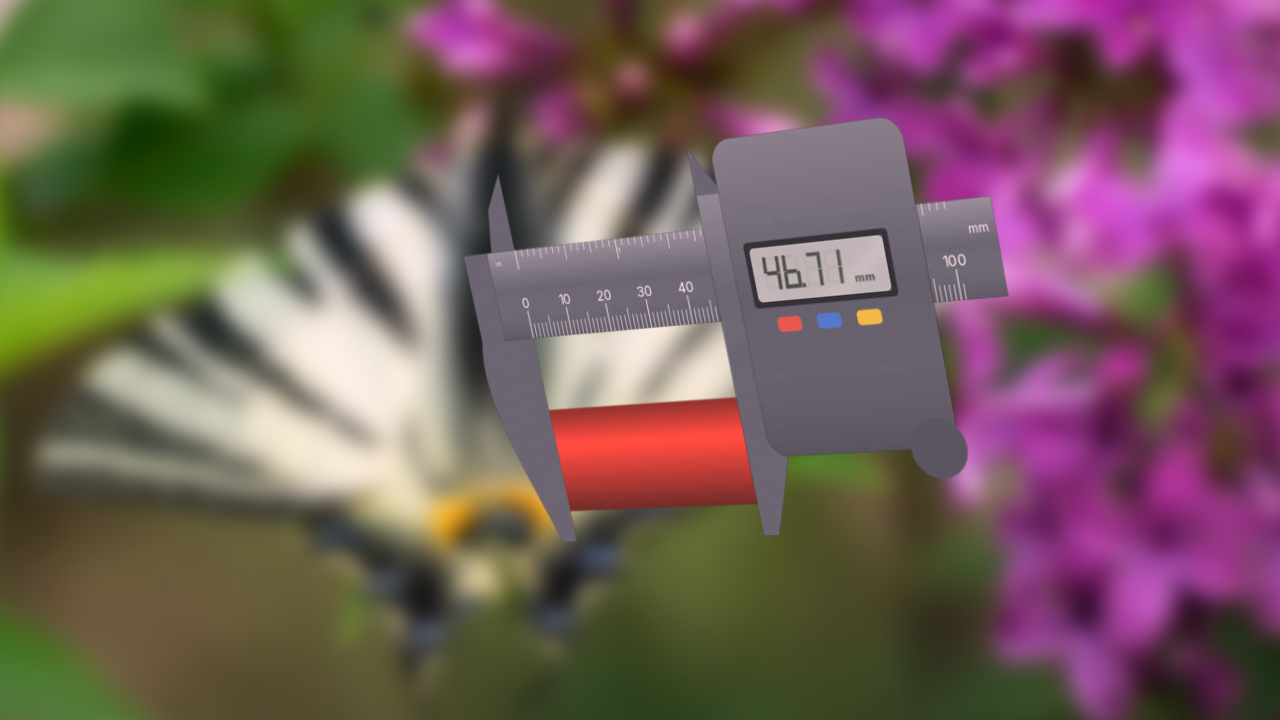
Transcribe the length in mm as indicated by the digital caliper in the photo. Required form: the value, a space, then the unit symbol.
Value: 46.71 mm
